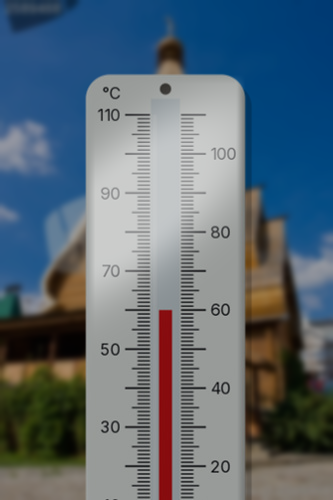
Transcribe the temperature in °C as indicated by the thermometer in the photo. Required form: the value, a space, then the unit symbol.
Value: 60 °C
